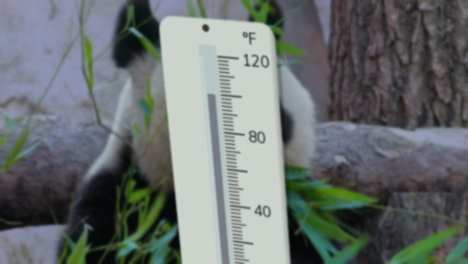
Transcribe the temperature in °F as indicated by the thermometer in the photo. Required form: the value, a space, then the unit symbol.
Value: 100 °F
